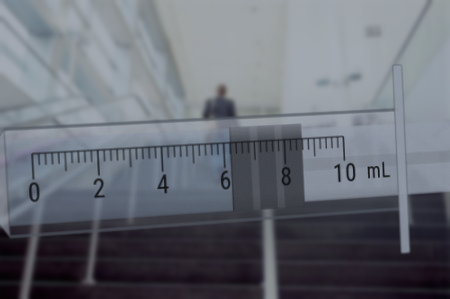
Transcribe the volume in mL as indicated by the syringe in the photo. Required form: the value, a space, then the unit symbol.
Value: 6.2 mL
